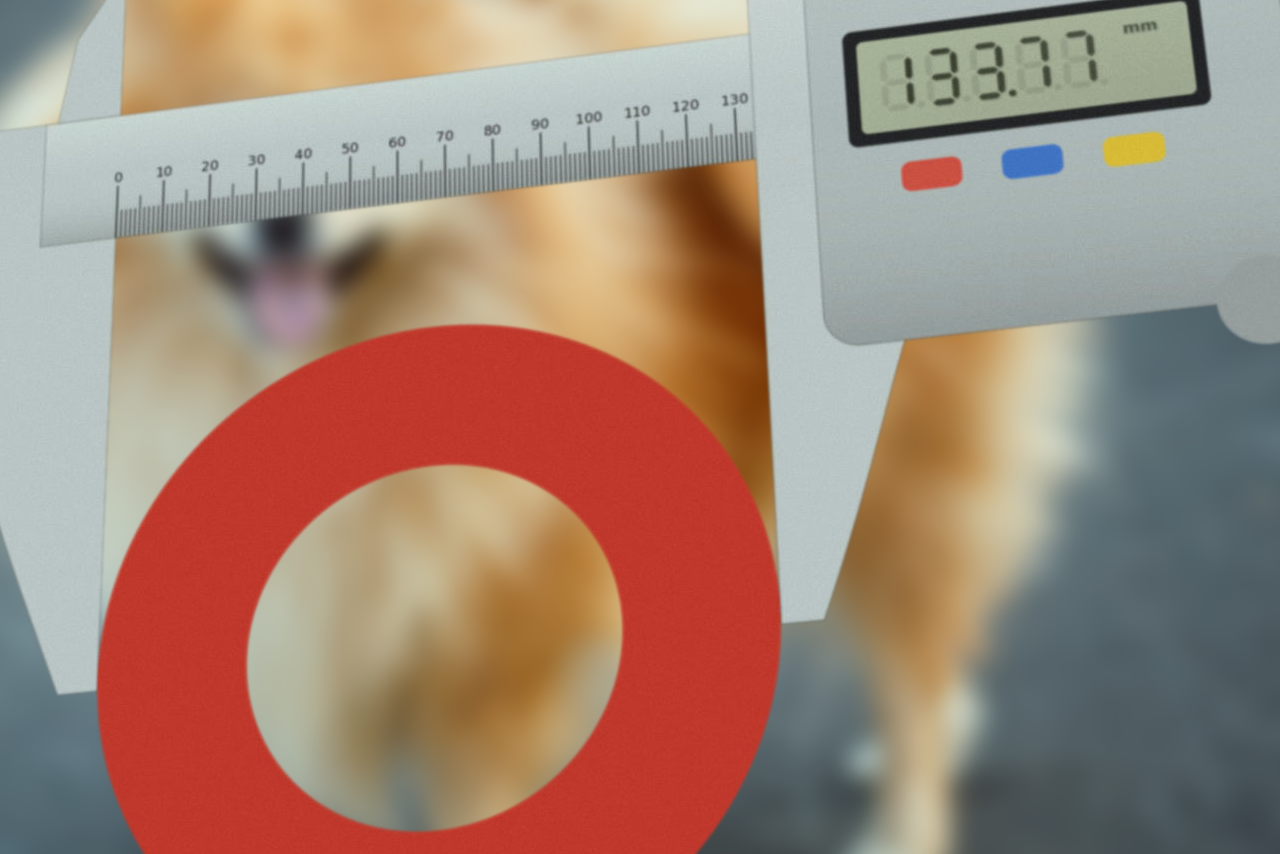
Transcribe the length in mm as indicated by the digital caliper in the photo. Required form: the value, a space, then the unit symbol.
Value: 133.77 mm
